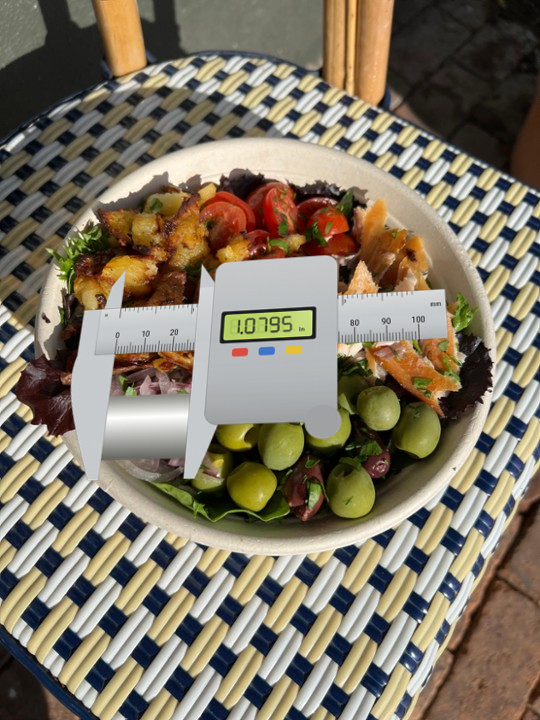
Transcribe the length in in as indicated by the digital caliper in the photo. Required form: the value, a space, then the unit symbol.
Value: 1.0795 in
